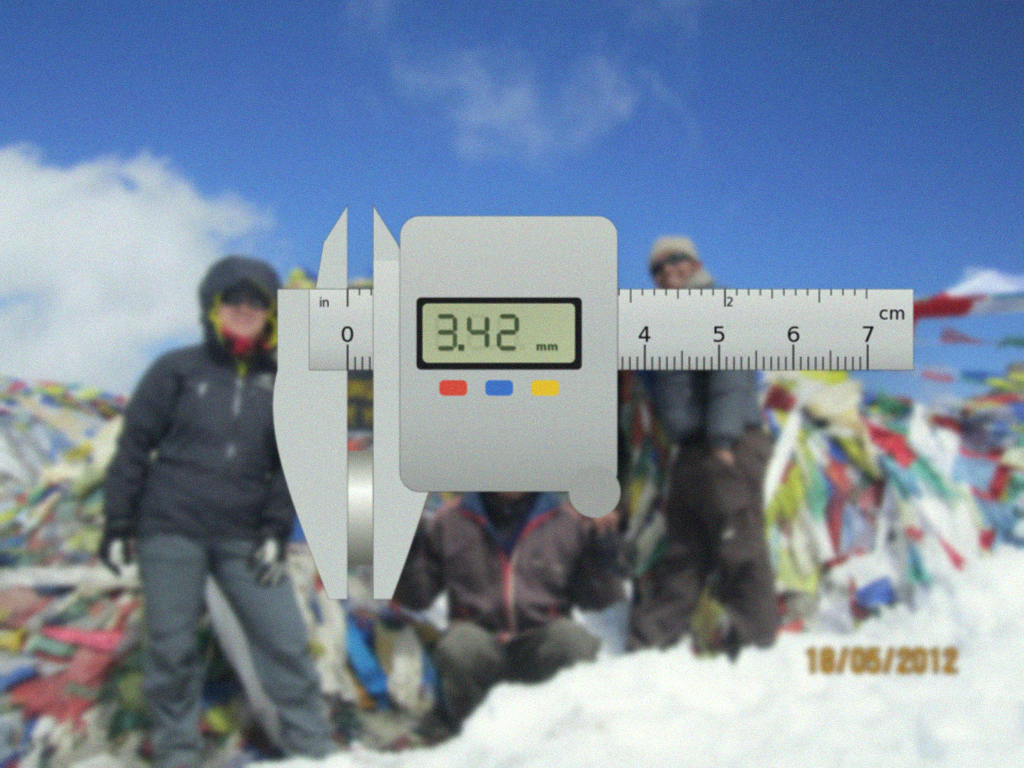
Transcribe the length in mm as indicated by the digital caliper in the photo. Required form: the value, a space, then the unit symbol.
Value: 3.42 mm
